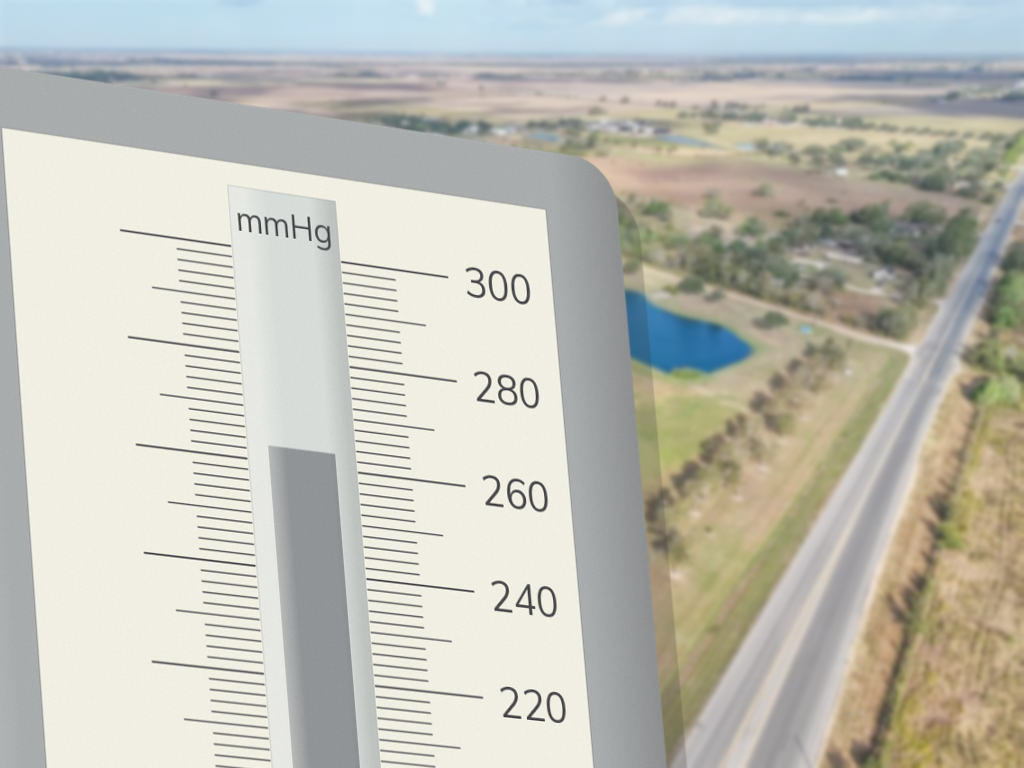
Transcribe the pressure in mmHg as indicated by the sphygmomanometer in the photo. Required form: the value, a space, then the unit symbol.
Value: 263 mmHg
